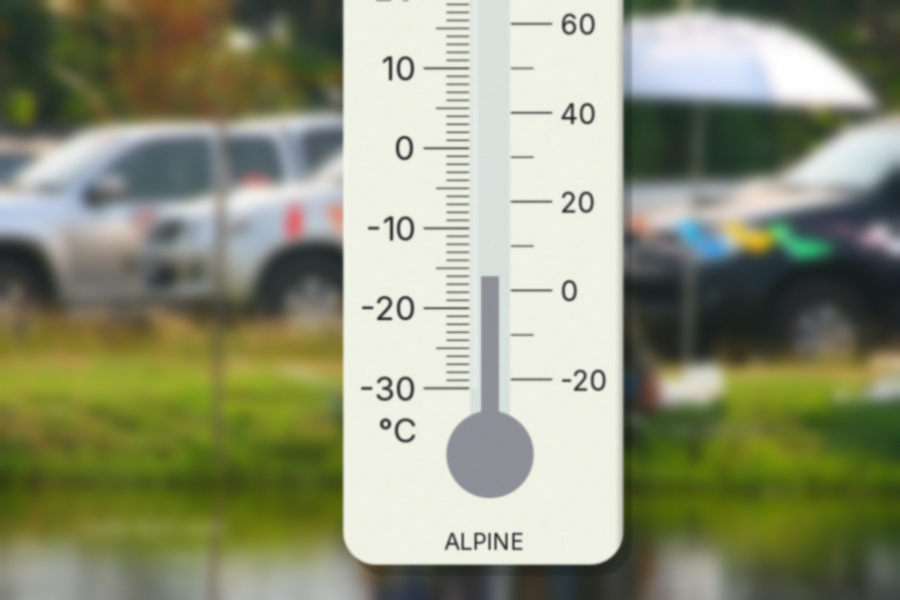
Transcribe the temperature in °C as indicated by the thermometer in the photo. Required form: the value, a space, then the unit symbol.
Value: -16 °C
